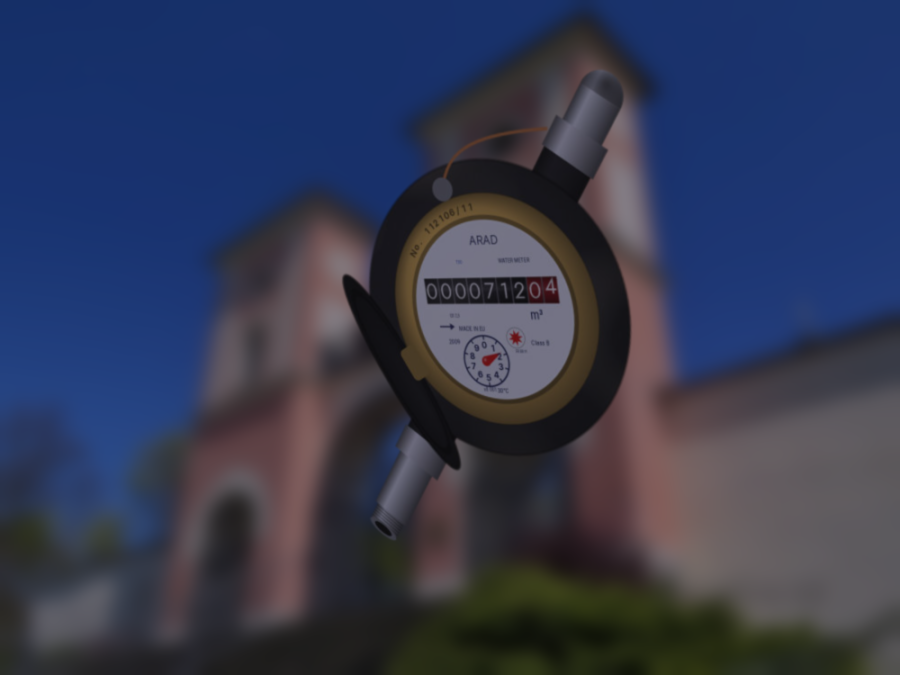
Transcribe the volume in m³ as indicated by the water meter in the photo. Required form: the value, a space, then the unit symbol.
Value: 712.041 m³
